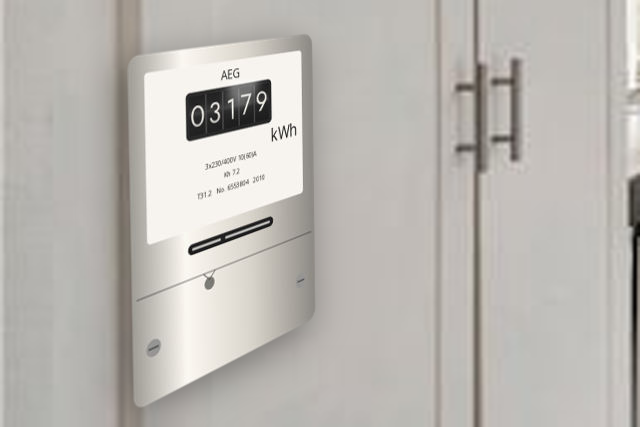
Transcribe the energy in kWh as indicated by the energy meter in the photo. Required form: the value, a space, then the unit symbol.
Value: 3179 kWh
